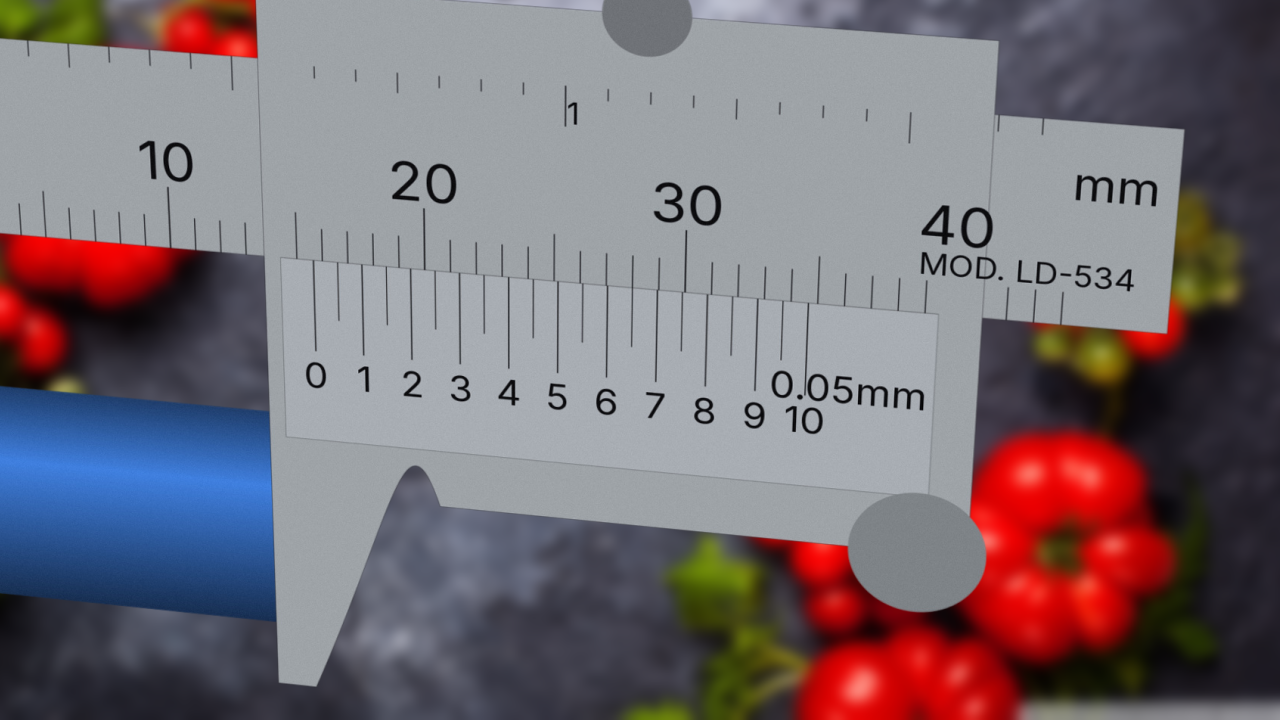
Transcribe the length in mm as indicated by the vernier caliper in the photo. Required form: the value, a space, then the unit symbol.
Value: 15.65 mm
